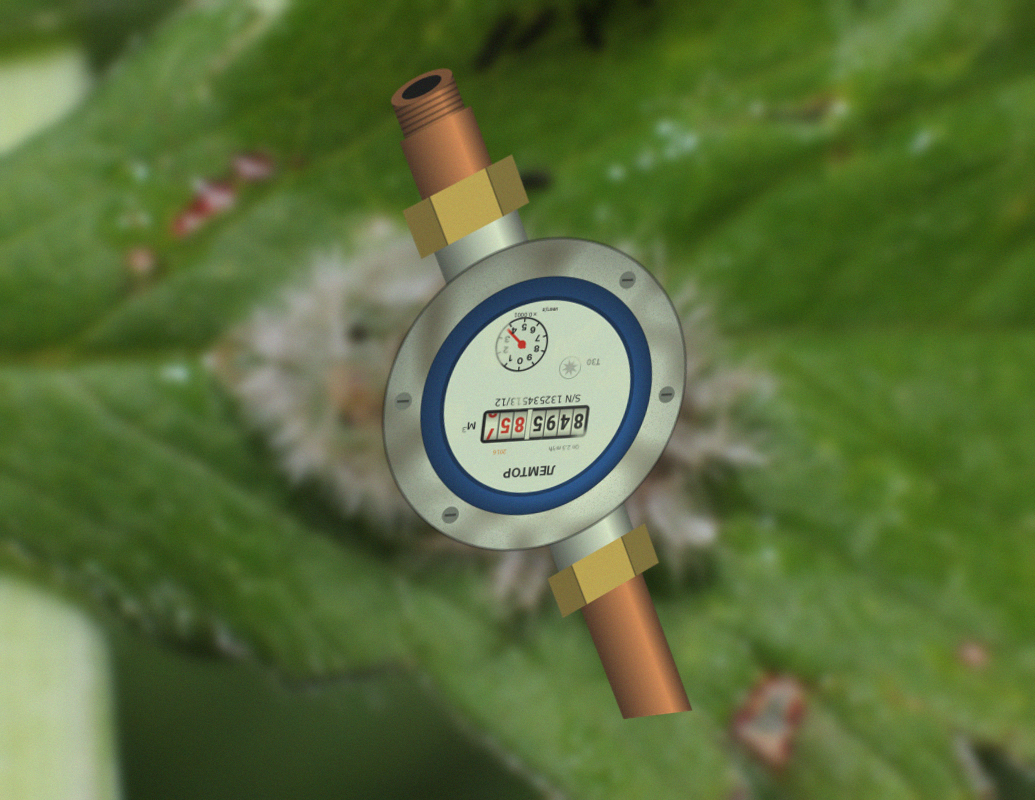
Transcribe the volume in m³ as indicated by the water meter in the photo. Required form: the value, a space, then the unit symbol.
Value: 8495.8573 m³
